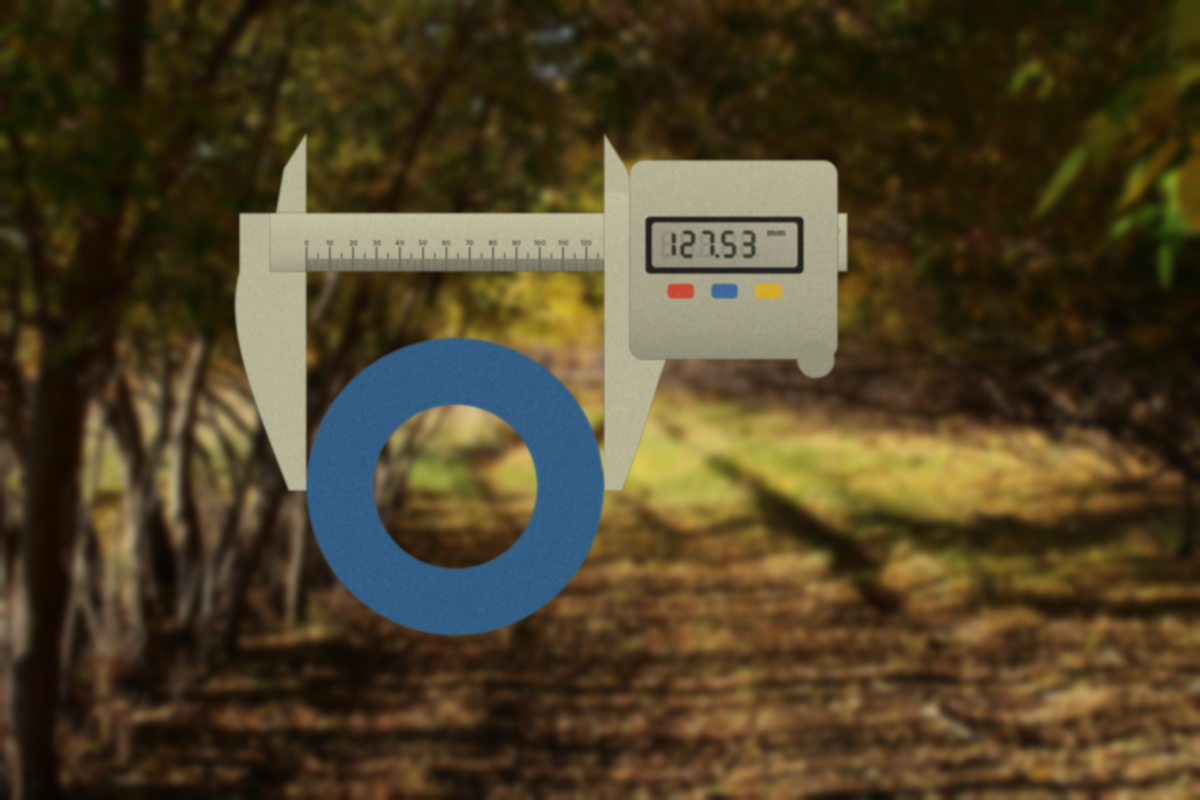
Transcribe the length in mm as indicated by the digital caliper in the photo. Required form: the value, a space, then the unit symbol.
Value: 127.53 mm
